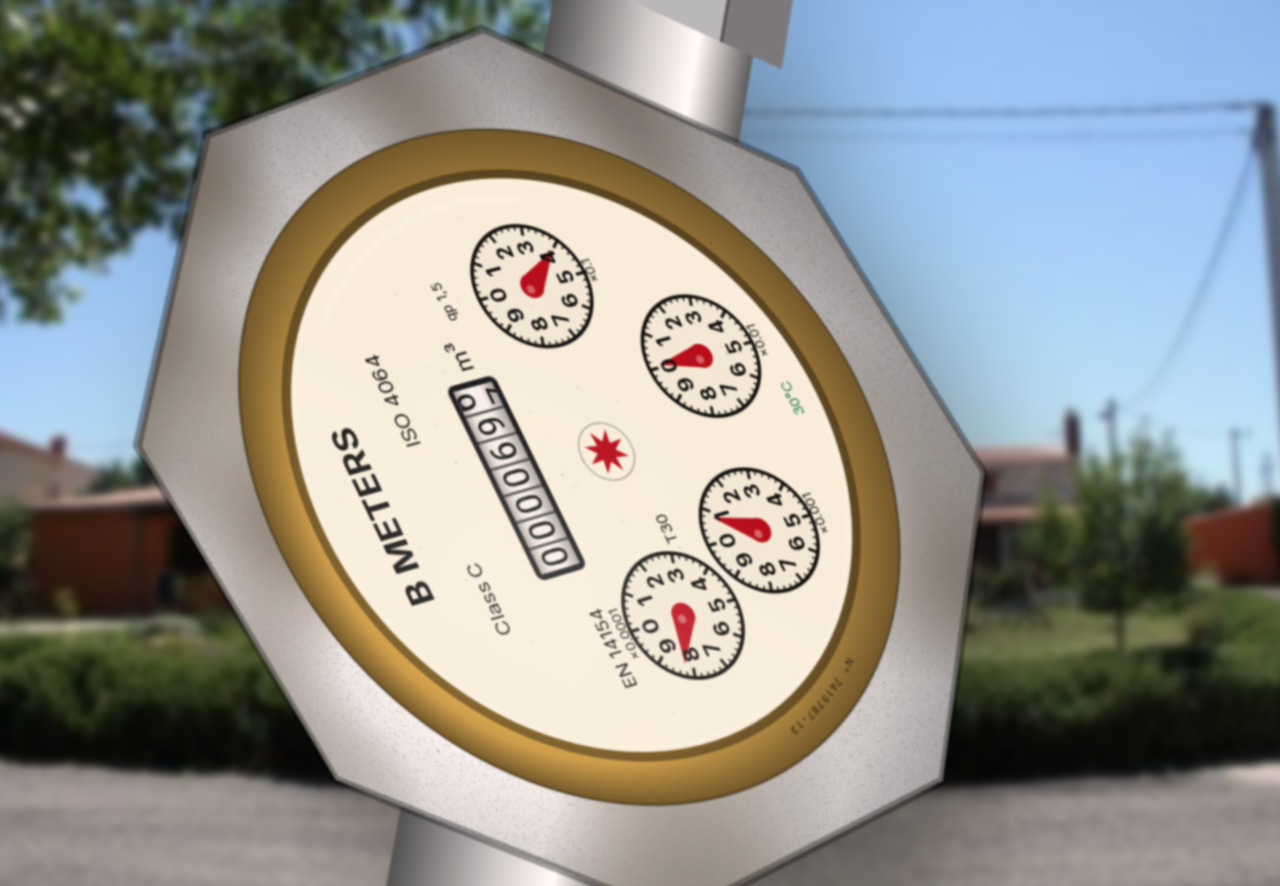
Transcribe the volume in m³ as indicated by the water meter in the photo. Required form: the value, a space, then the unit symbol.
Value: 696.4008 m³
